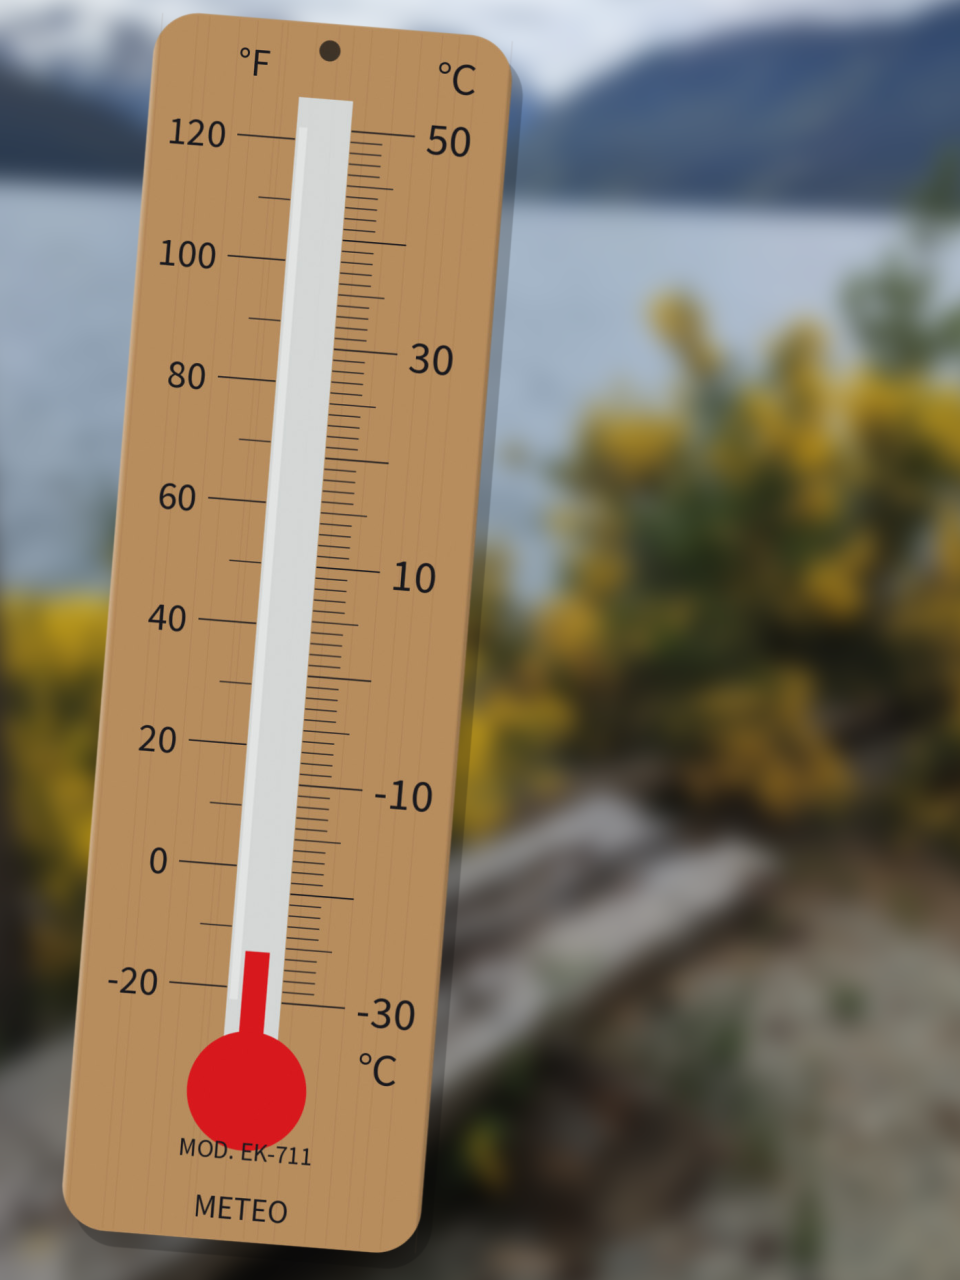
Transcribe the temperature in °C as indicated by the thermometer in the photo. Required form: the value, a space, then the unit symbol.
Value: -25.5 °C
